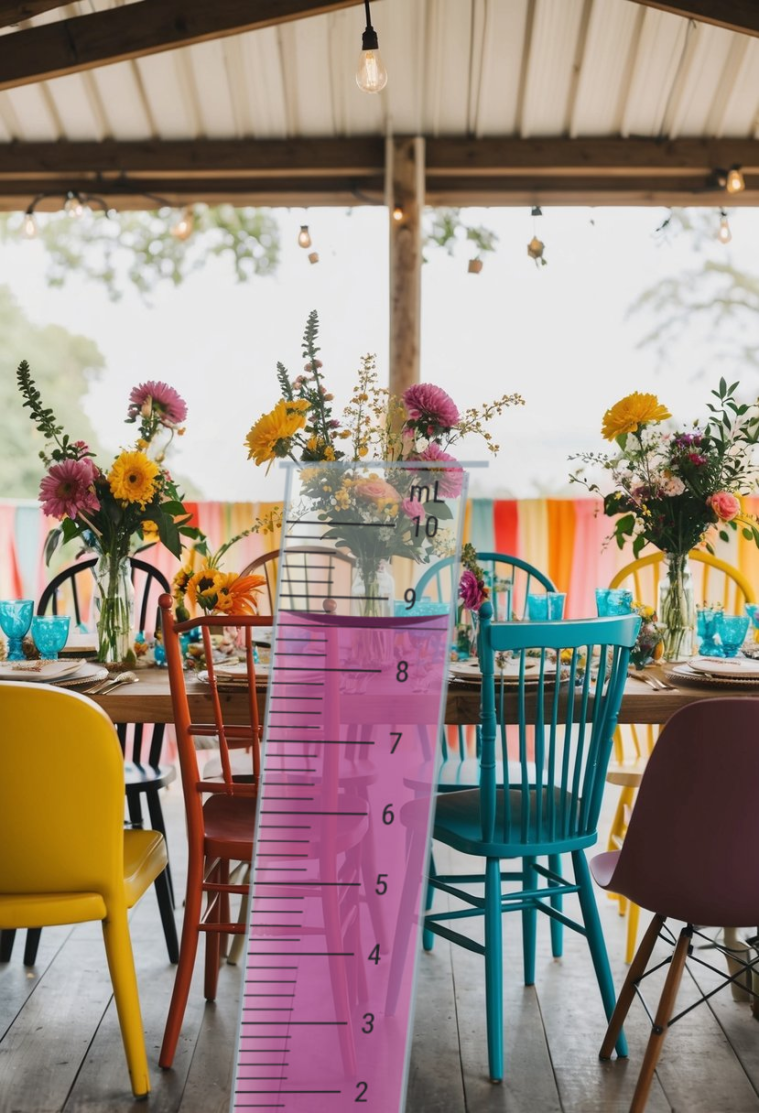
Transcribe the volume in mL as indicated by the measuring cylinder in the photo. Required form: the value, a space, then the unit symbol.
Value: 8.6 mL
